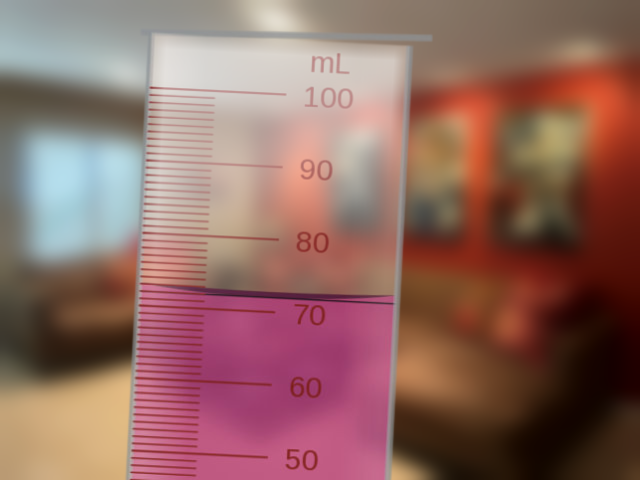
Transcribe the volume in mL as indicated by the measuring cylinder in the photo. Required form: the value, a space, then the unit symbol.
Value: 72 mL
